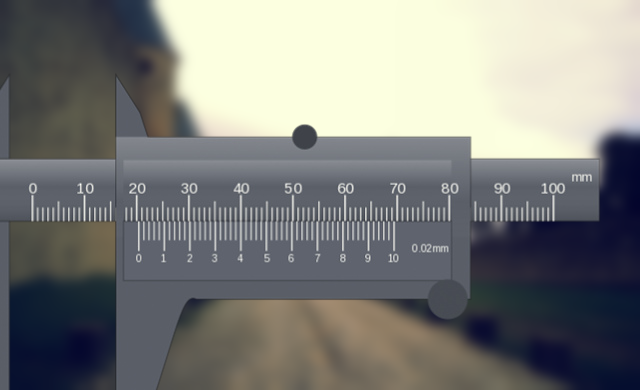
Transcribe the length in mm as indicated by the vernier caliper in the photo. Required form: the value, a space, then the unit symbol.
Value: 20.4 mm
